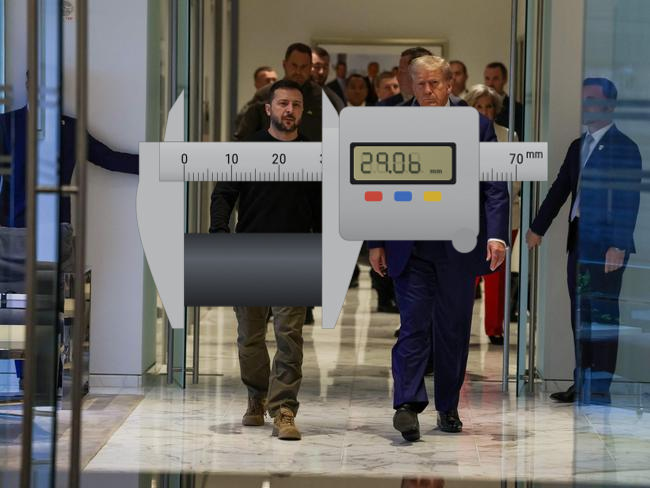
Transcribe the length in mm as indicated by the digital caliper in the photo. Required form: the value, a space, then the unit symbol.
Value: 29.06 mm
